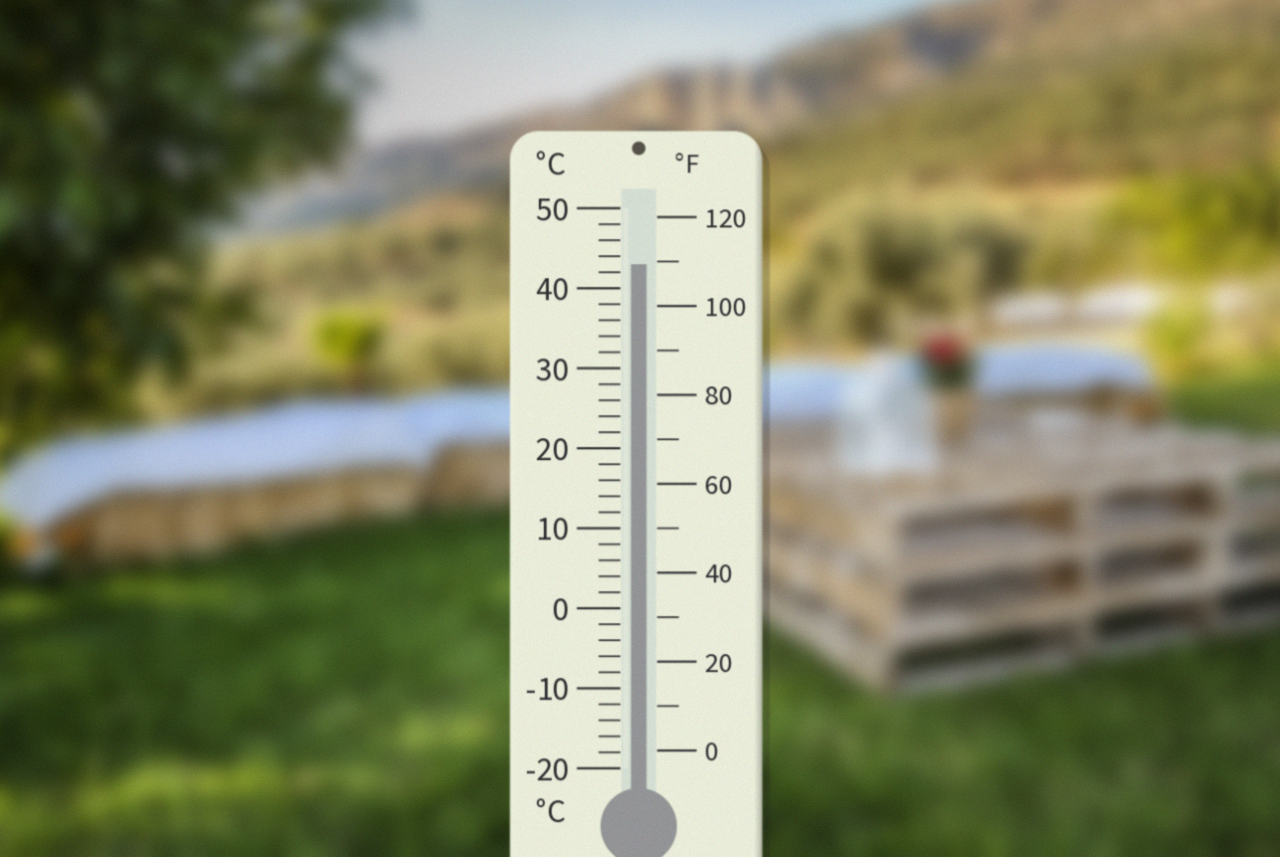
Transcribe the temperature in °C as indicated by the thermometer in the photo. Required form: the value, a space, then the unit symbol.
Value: 43 °C
